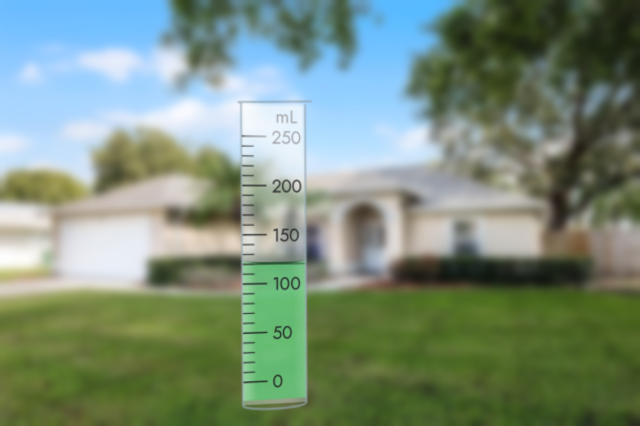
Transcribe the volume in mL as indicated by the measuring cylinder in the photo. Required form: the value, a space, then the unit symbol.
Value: 120 mL
